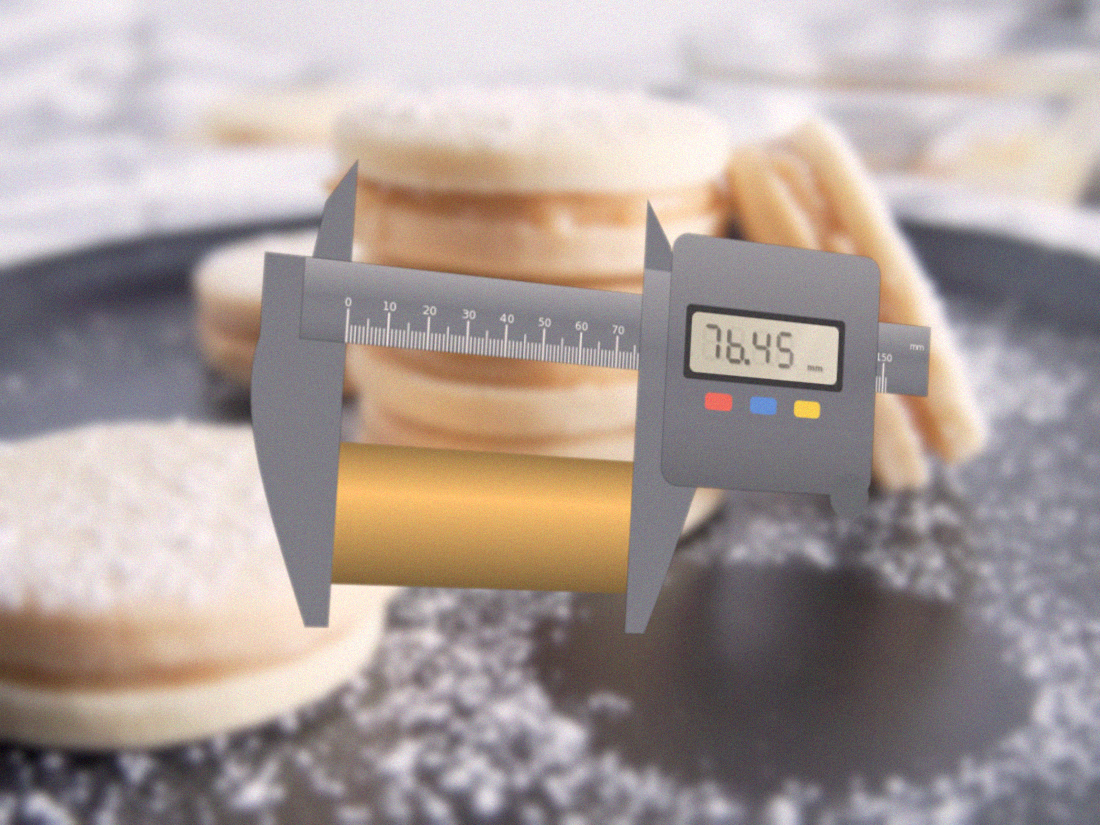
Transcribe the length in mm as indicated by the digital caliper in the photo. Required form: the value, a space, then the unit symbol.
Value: 76.45 mm
